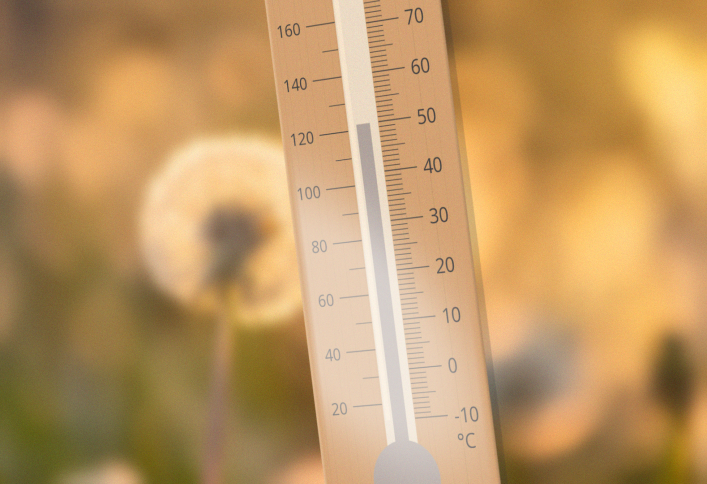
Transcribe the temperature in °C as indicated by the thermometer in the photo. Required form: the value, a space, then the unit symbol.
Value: 50 °C
